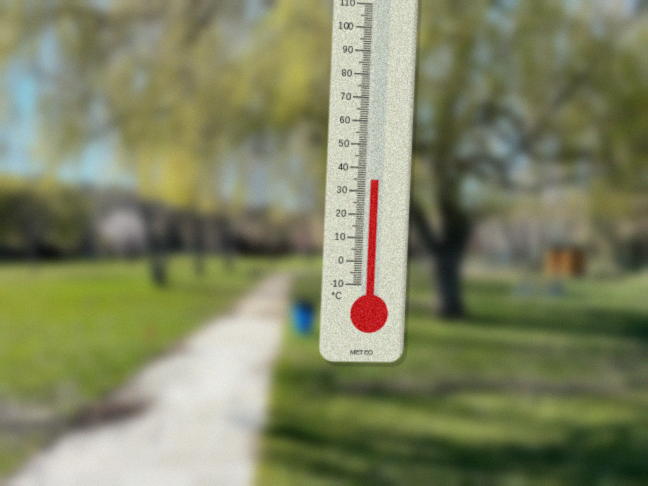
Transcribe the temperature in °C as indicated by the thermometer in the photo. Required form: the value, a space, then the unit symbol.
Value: 35 °C
